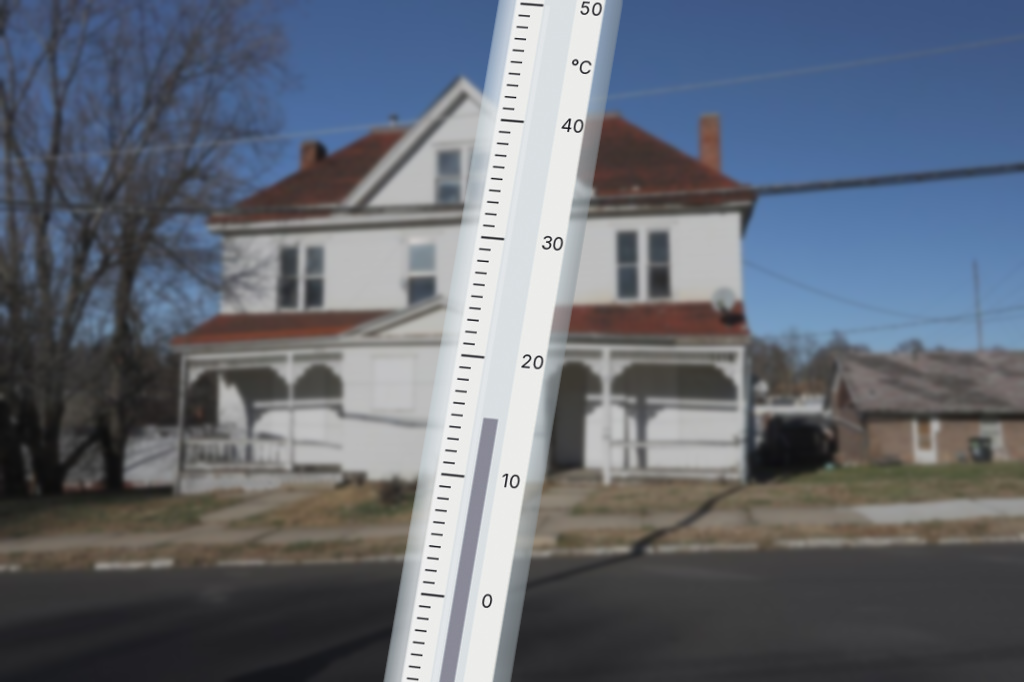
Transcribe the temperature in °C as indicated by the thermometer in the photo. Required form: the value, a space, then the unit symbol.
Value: 15 °C
